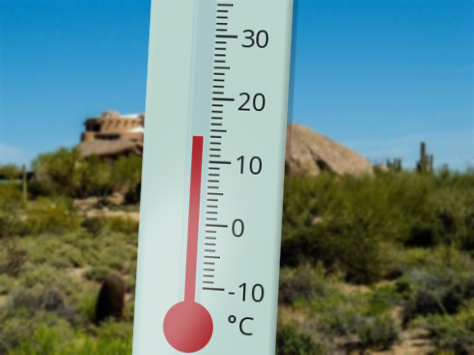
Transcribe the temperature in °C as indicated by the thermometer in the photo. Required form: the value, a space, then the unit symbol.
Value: 14 °C
